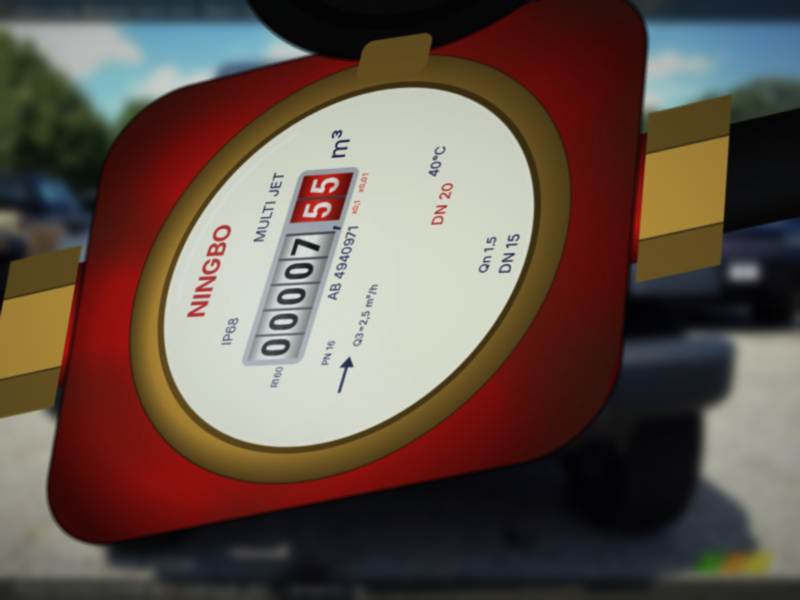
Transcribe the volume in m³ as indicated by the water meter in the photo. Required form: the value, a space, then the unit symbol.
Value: 7.55 m³
